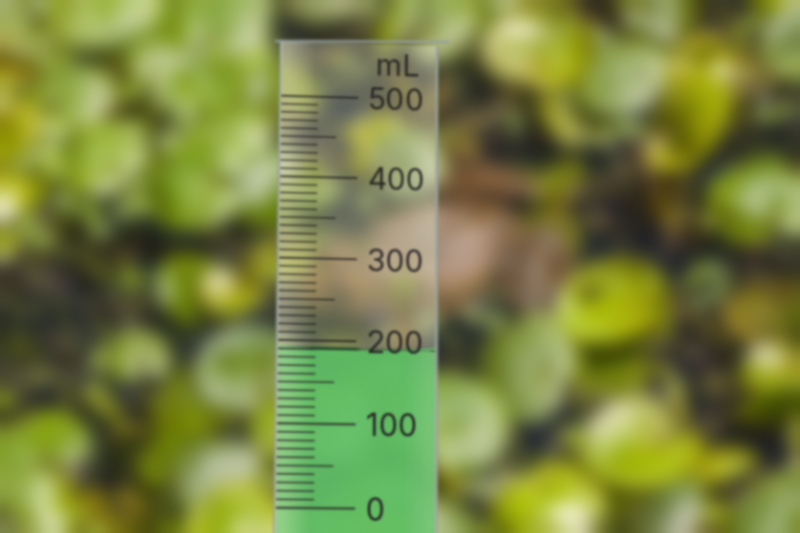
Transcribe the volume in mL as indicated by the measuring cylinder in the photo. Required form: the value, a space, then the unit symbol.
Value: 190 mL
